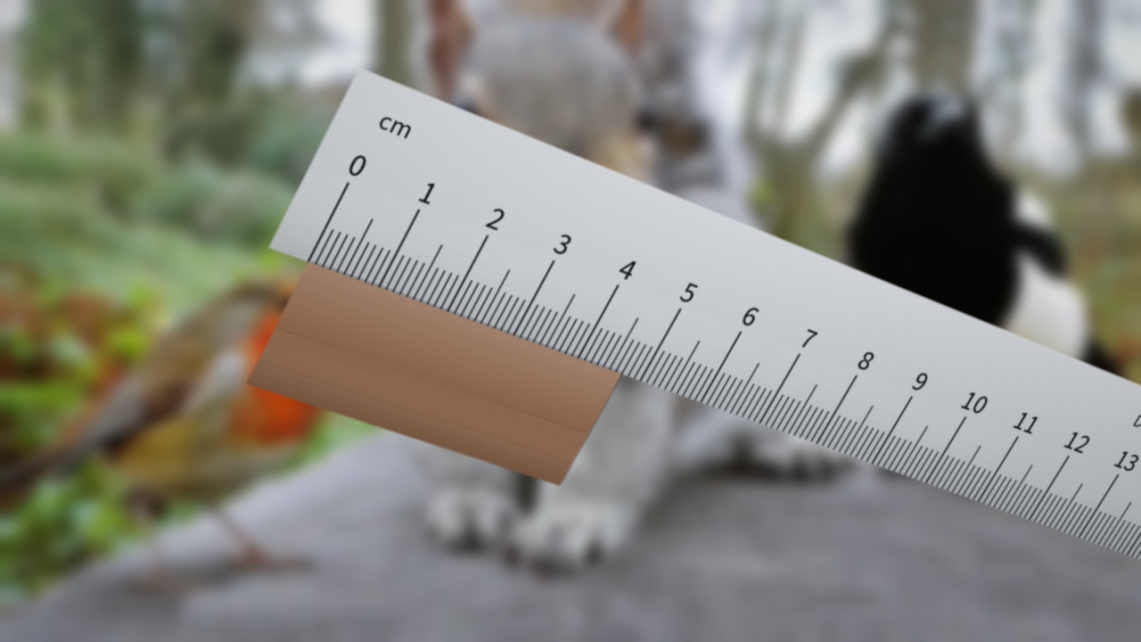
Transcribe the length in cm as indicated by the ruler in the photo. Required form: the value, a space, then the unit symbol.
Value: 4.7 cm
